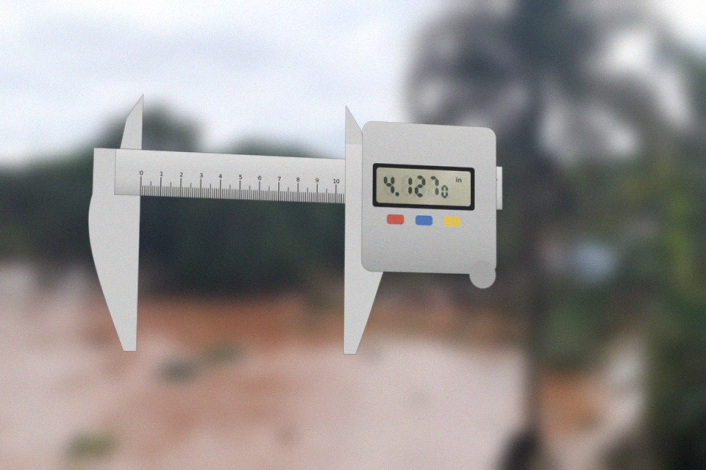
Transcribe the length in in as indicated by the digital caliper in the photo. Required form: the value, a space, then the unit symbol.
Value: 4.1270 in
